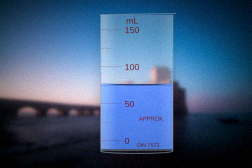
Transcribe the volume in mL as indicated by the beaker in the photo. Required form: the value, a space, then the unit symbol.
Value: 75 mL
